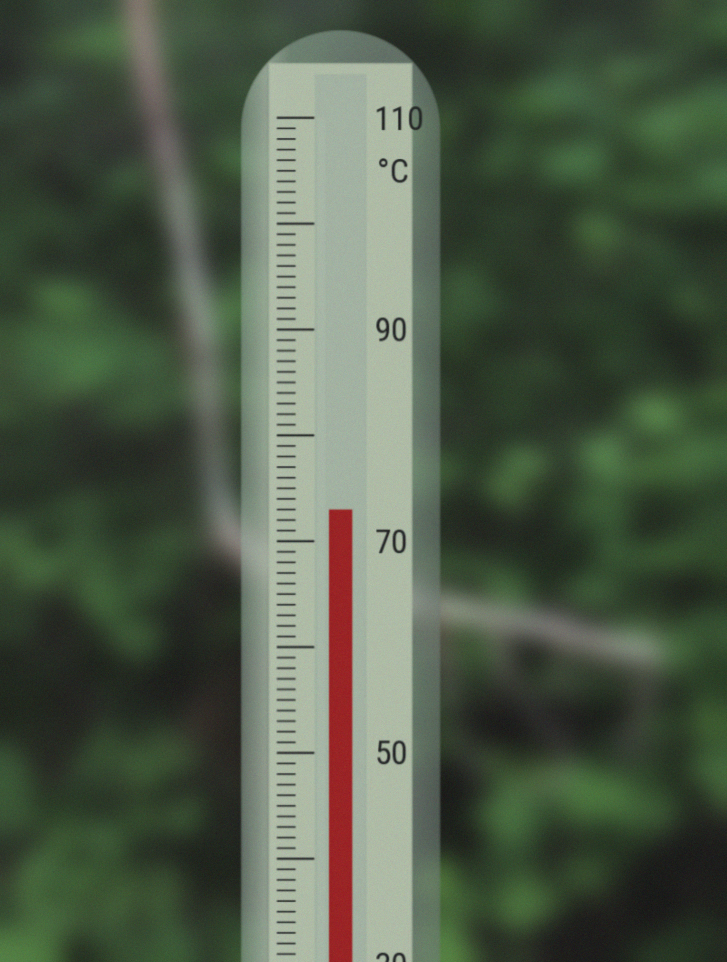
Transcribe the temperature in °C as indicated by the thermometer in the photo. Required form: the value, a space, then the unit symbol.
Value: 73 °C
